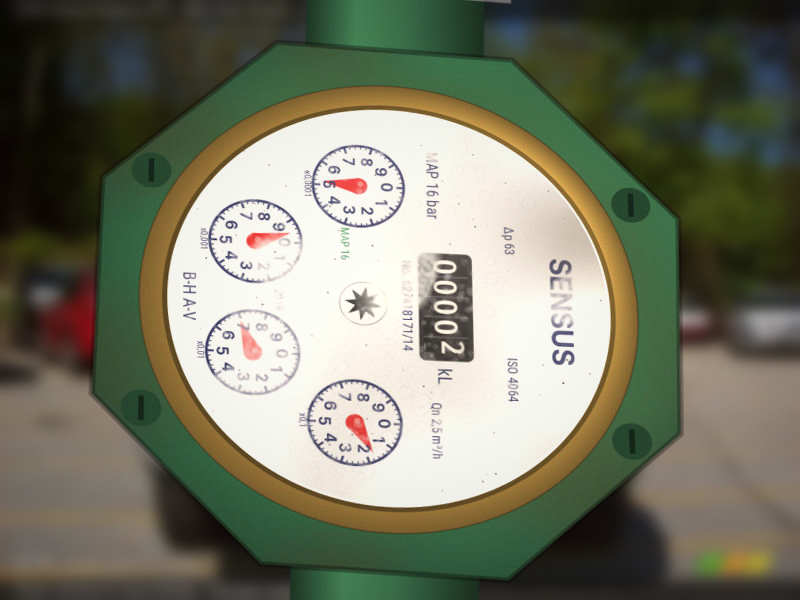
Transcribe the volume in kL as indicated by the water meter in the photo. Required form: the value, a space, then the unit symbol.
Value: 2.1695 kL
